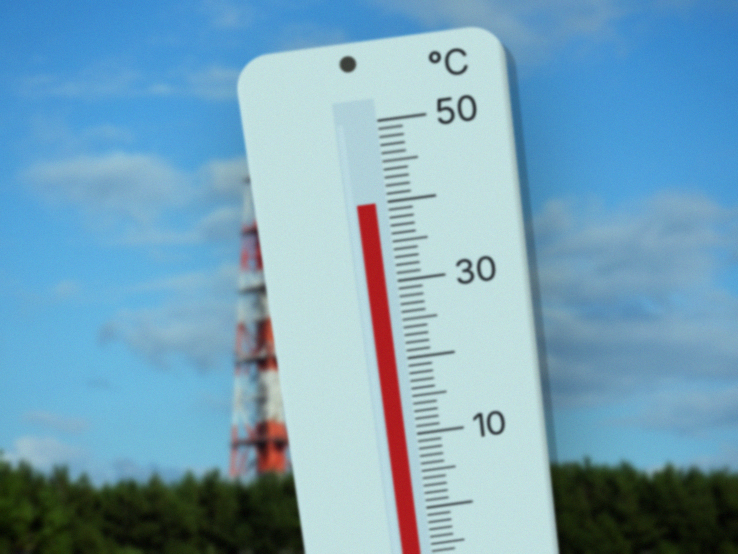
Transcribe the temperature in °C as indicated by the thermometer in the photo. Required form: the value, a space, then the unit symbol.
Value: 40 °C
